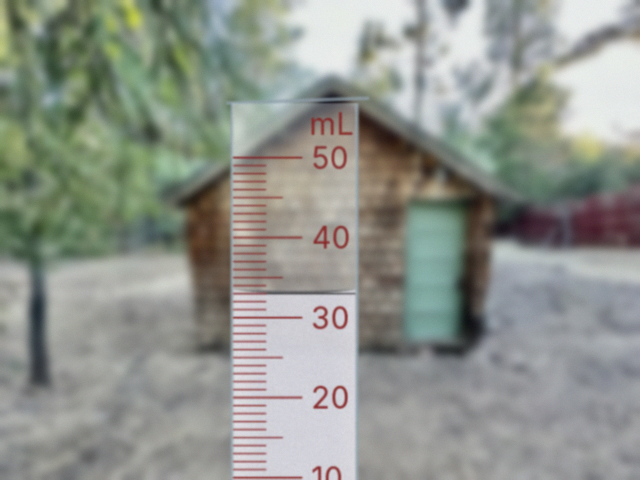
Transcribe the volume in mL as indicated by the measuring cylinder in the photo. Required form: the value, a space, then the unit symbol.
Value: 33 mL
